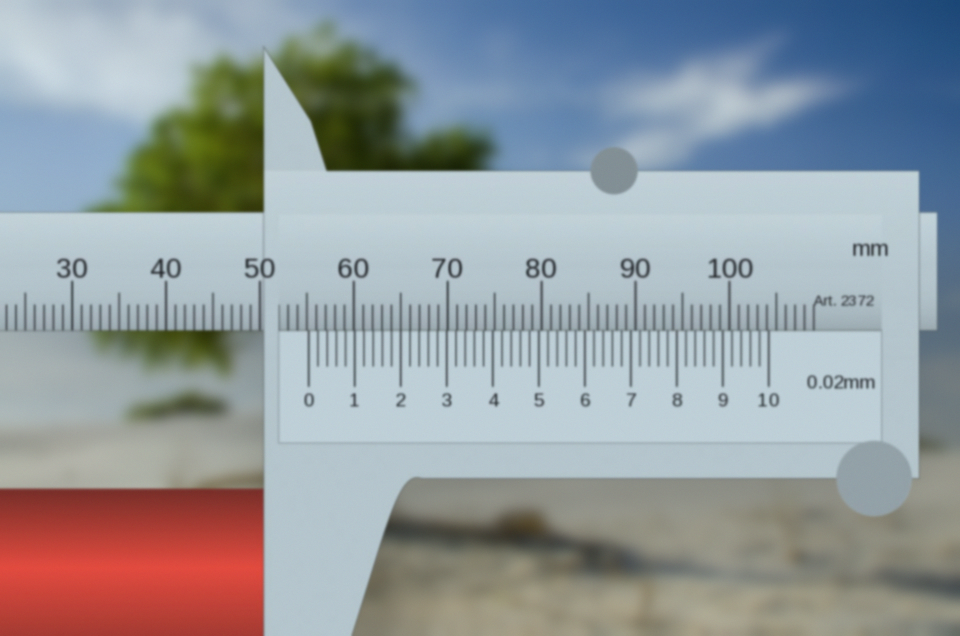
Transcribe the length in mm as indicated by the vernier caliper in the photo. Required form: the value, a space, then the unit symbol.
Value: 55.2 mm
